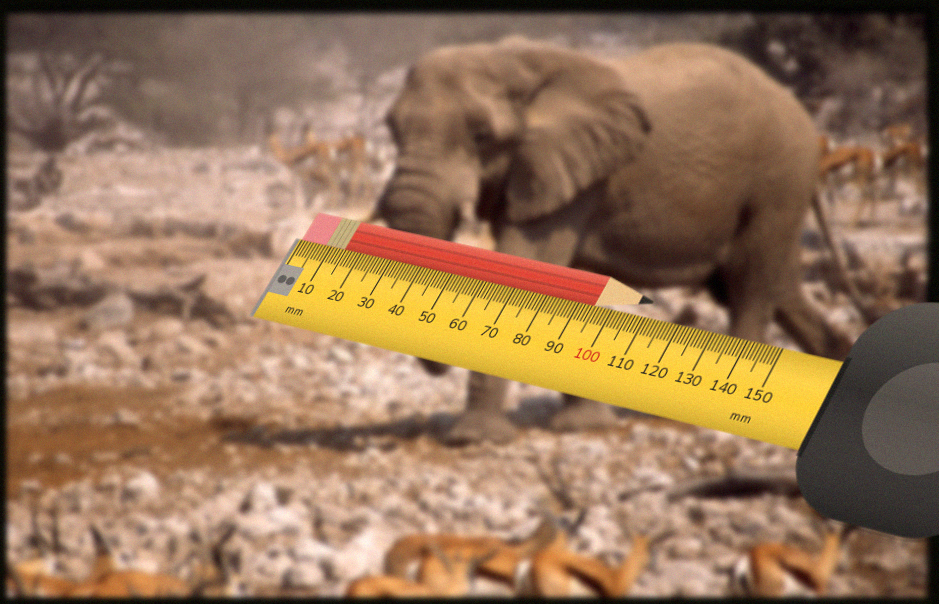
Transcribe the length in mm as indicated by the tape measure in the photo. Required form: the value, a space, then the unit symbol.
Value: 110 mm
